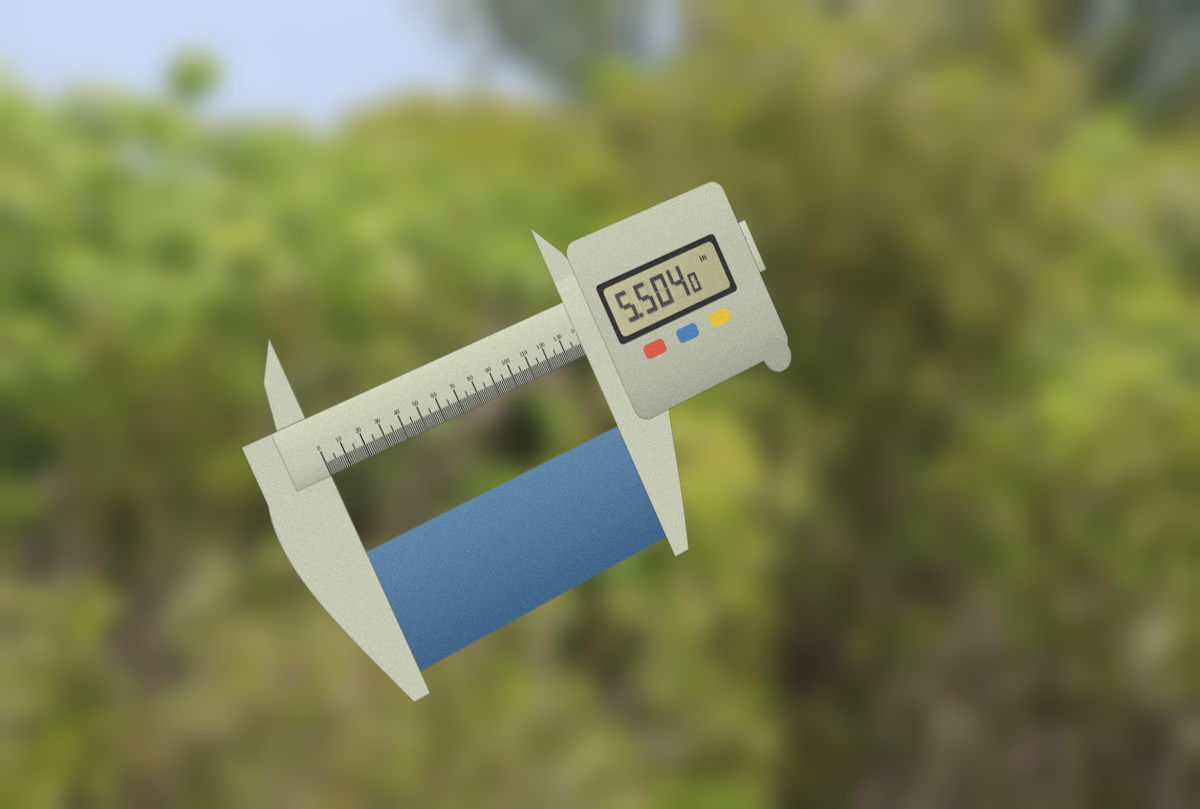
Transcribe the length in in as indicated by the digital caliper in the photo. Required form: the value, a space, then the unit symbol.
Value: 5.5040 in
